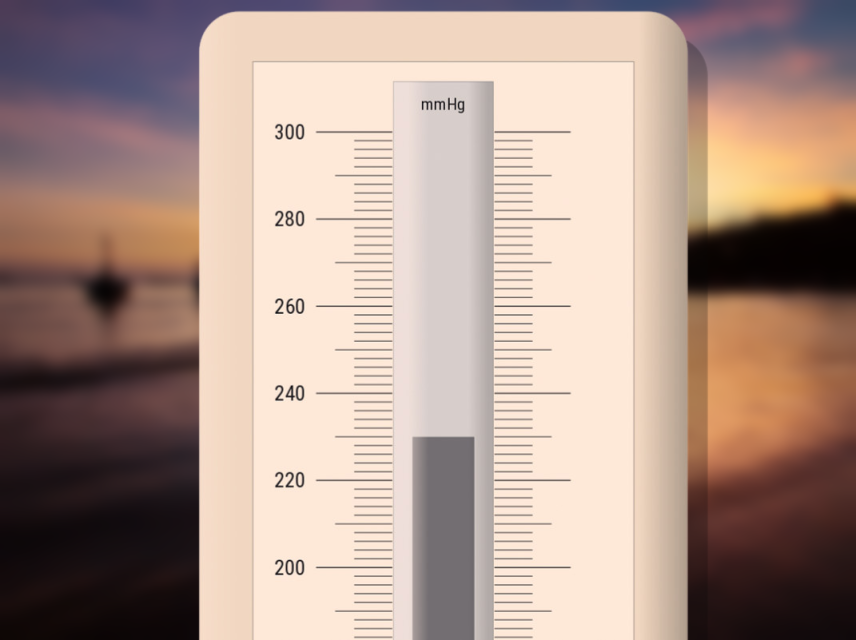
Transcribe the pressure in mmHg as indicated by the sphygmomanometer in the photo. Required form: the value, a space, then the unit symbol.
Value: 230 mmHg
